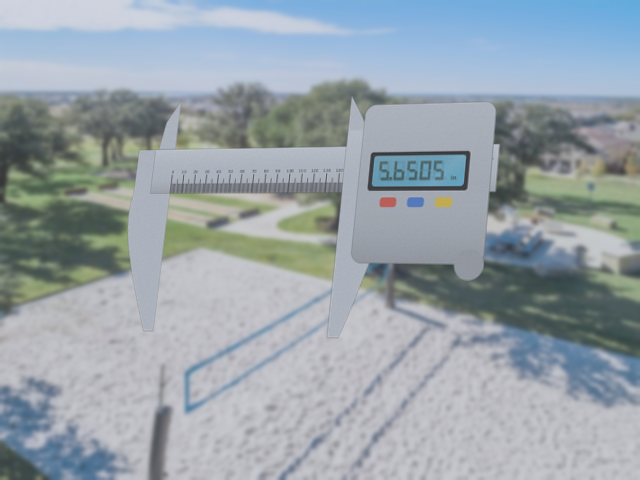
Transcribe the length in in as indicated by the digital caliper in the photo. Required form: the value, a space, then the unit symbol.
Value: 5.6505 in
